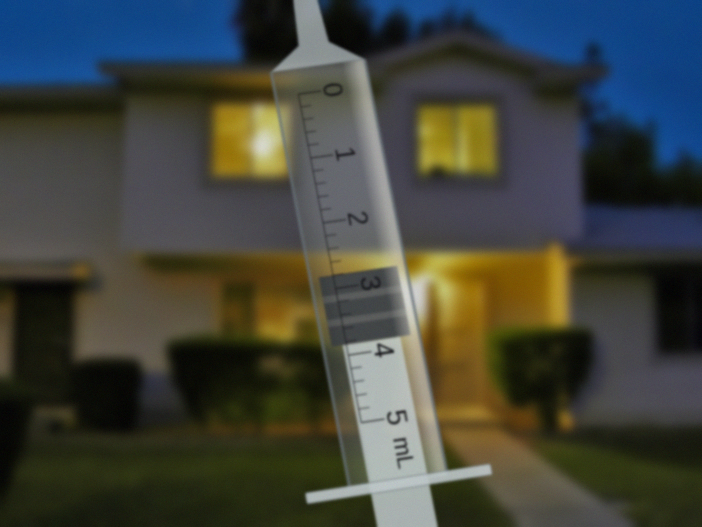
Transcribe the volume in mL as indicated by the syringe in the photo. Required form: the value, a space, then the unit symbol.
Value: 2.8 mL
